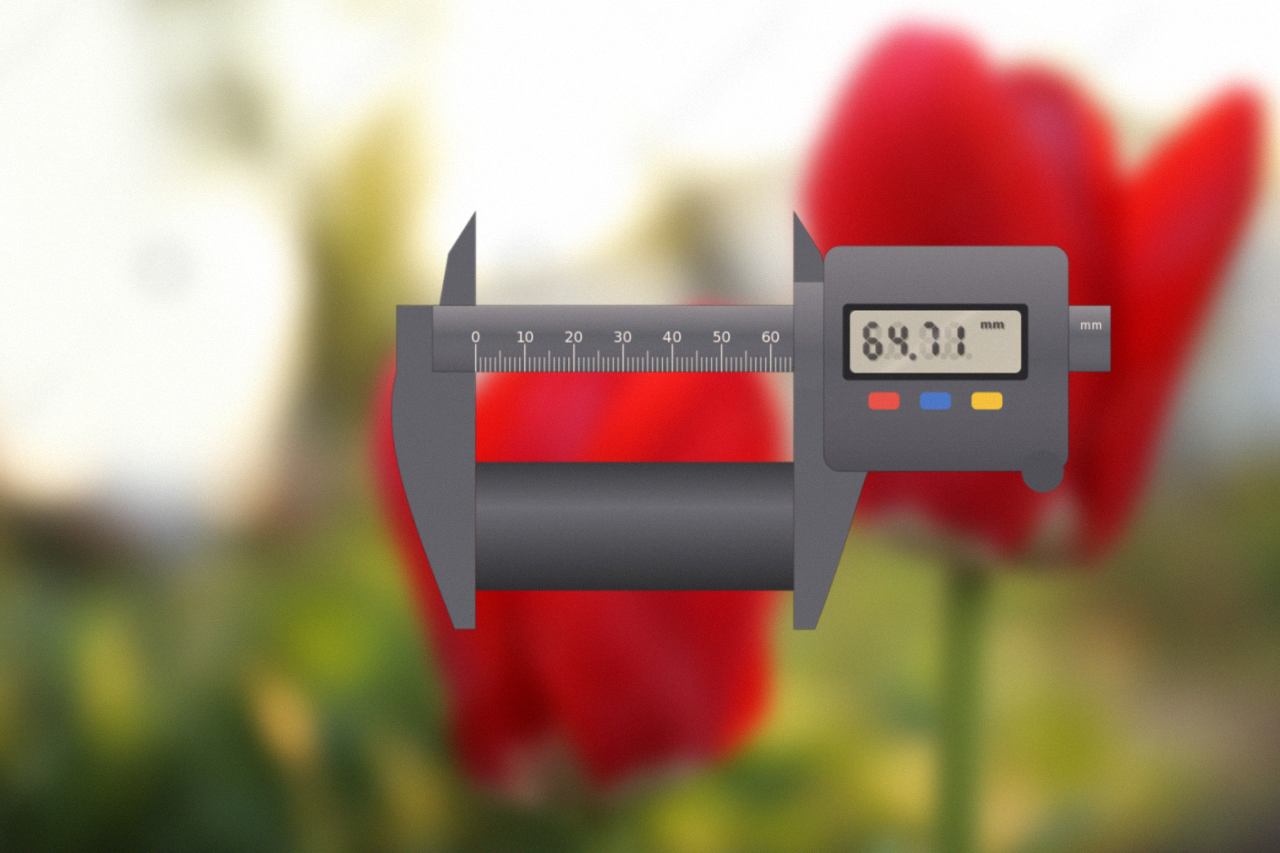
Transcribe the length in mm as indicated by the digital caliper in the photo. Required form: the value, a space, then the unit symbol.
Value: 64.71 mm
